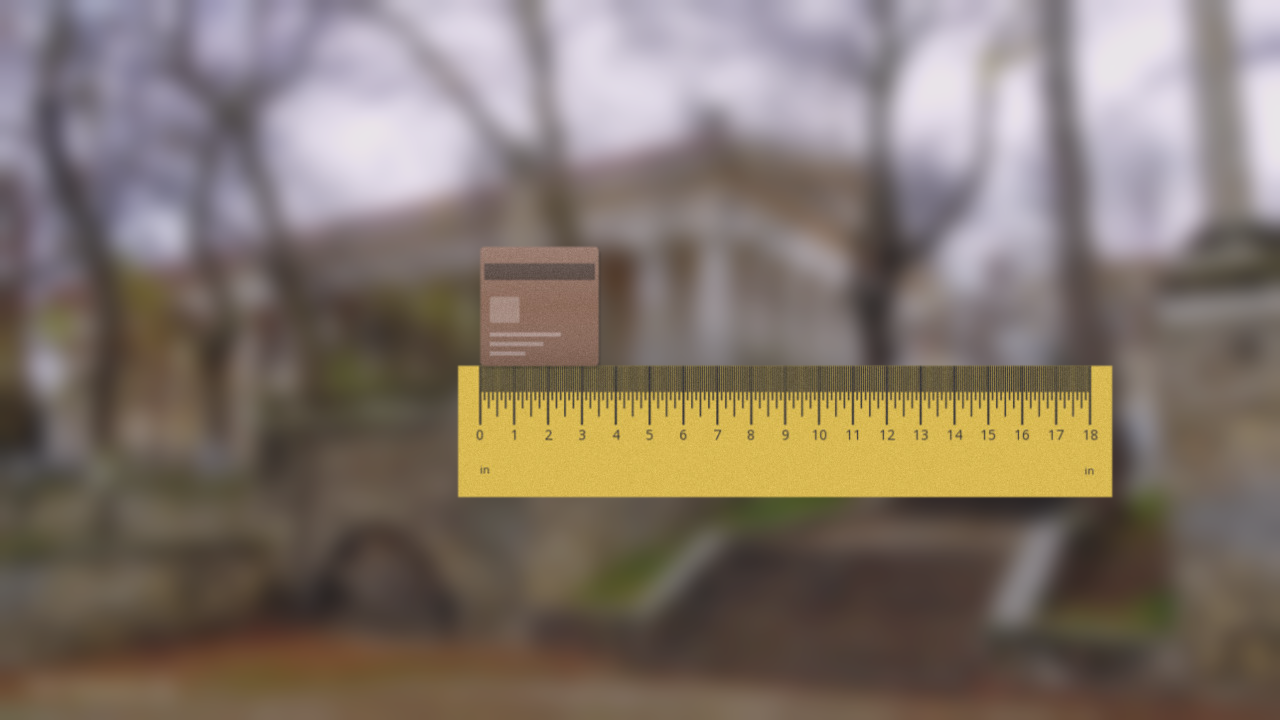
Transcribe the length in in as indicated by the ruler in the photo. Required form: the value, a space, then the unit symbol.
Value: 3.5 in
